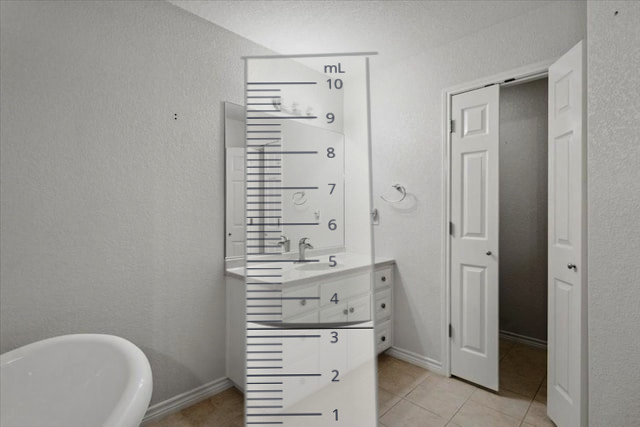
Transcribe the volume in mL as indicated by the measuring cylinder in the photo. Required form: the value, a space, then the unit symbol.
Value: 3.2 mL
